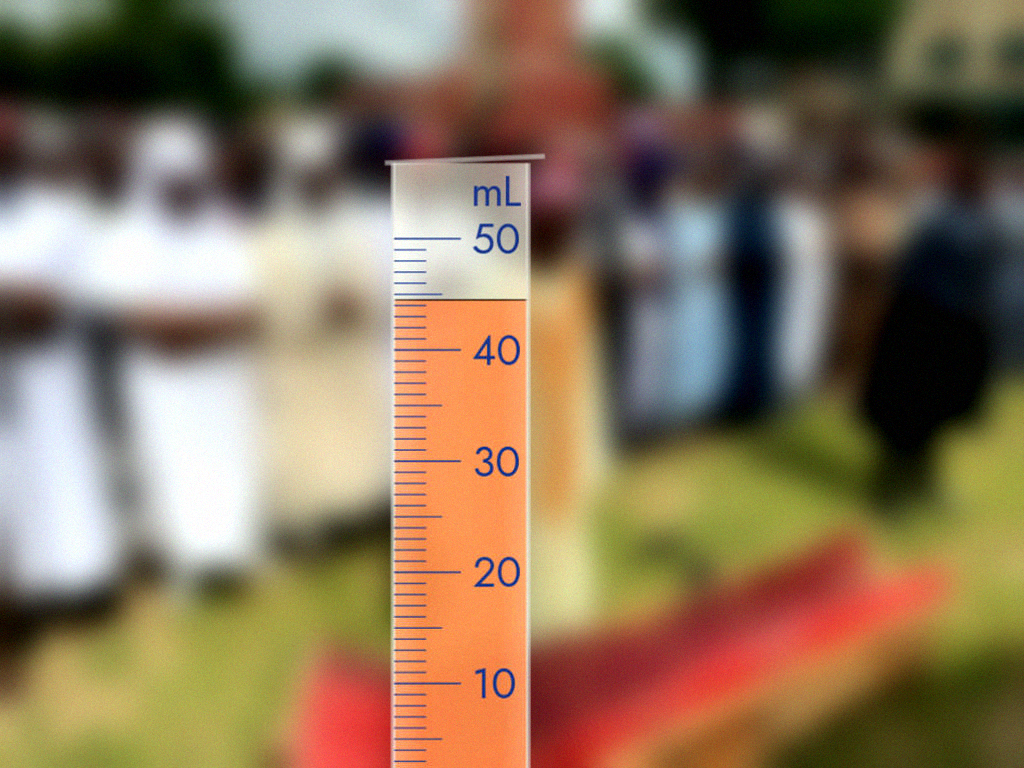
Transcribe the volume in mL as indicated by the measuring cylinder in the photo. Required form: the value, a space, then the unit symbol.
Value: 44.5 mL
